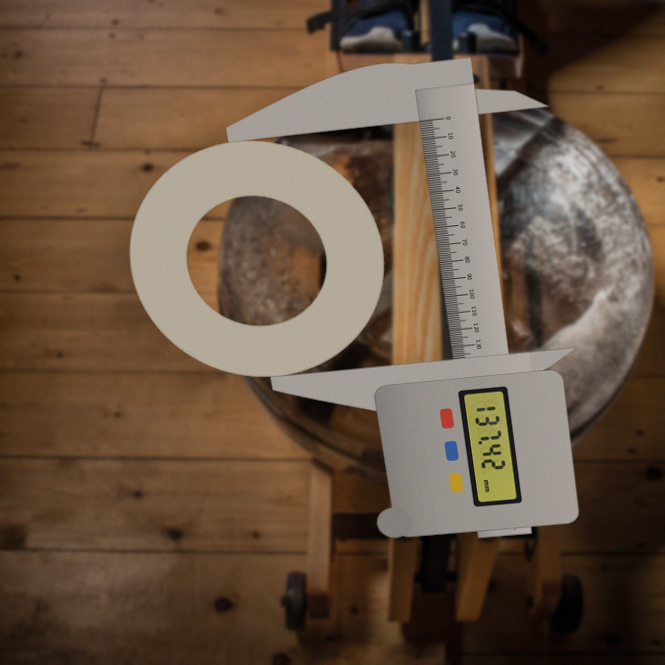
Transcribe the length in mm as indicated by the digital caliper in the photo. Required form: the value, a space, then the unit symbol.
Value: 137.42 mm
